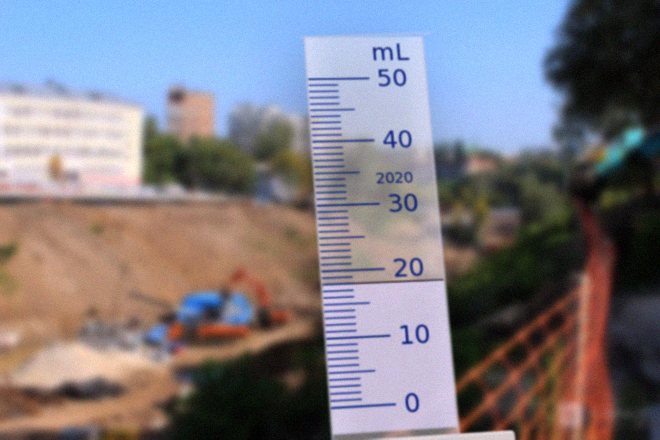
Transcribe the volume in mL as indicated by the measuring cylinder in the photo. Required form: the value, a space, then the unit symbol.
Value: 18 mL
